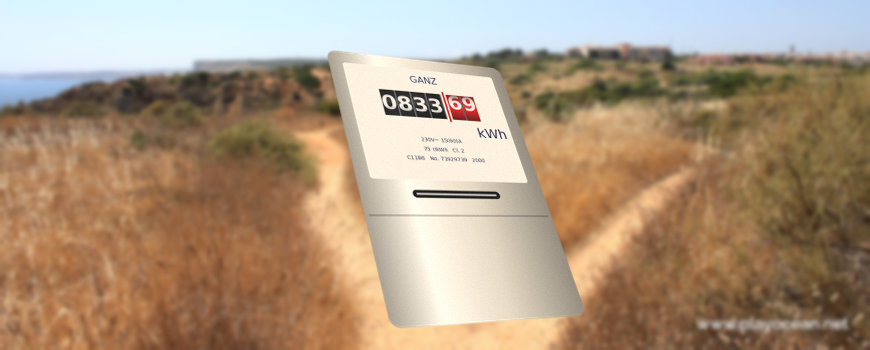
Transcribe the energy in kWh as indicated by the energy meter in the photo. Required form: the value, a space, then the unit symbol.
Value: 833.69 kWh
